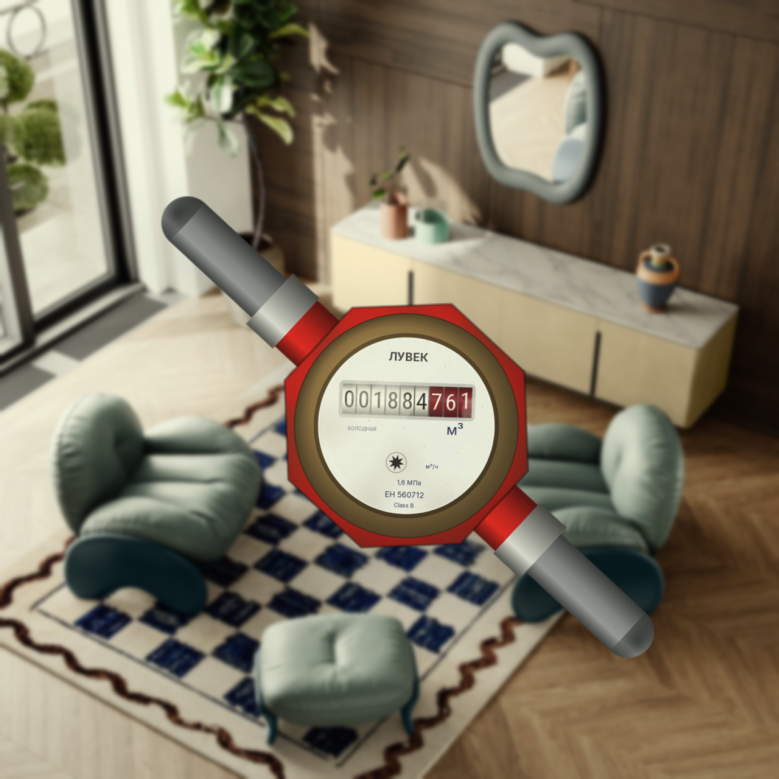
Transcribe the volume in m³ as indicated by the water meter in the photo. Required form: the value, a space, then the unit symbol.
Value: 1884.761 m³
